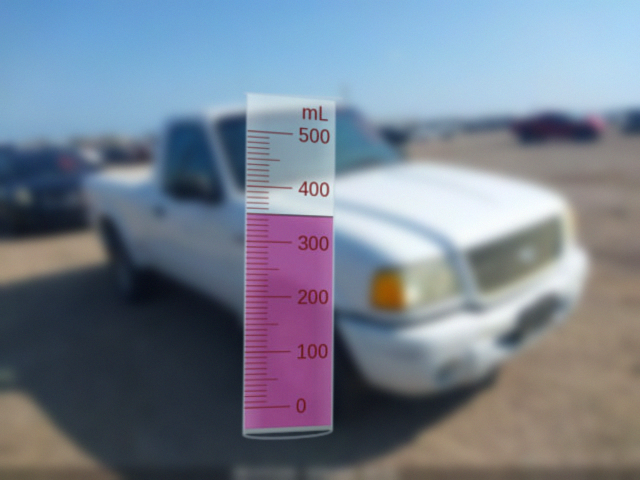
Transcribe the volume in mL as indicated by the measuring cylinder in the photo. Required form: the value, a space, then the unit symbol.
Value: 350 mL
